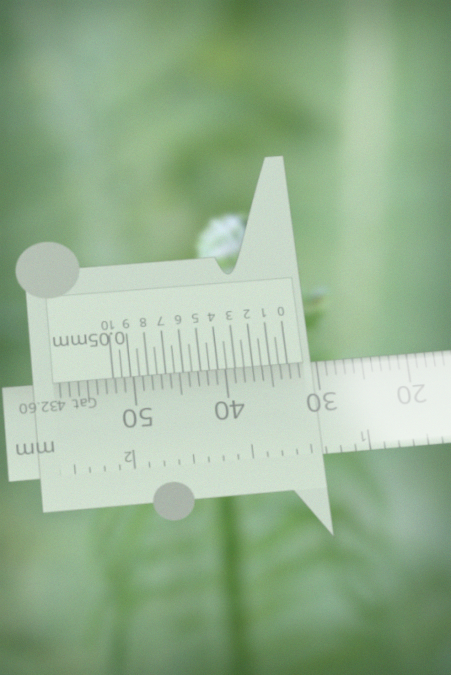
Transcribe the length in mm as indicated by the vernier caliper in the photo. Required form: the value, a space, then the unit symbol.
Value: 33.2 mm
